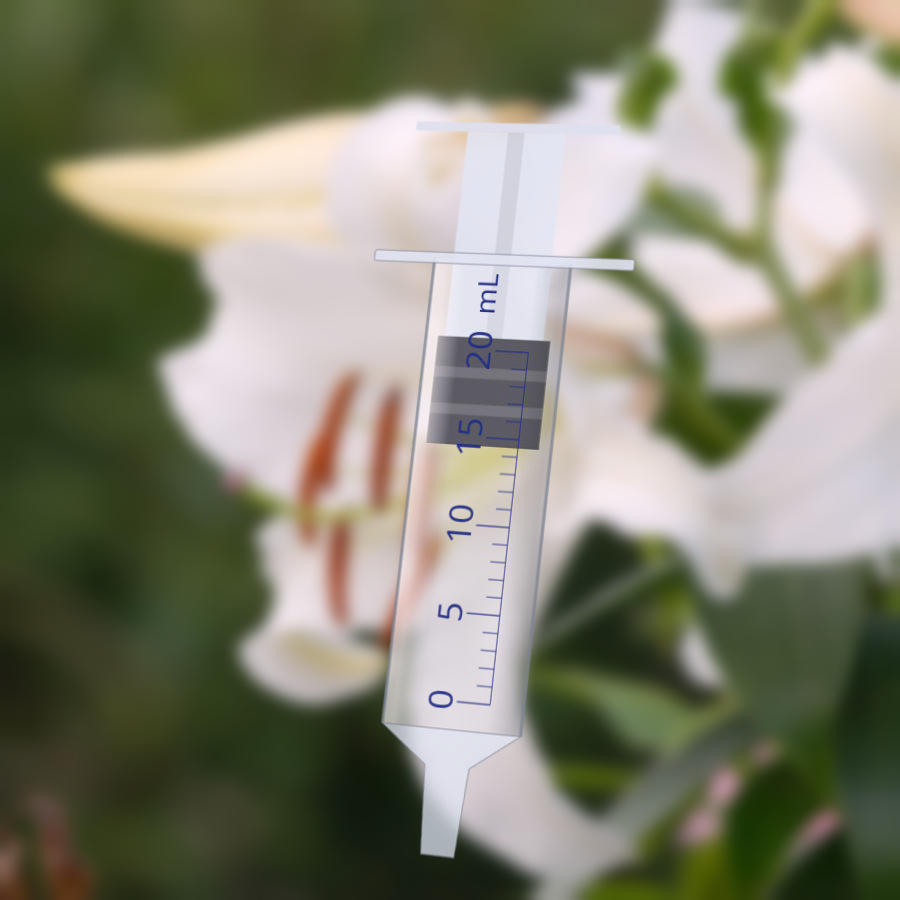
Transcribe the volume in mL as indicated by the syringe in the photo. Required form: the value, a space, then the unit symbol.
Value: 14.5 mL
